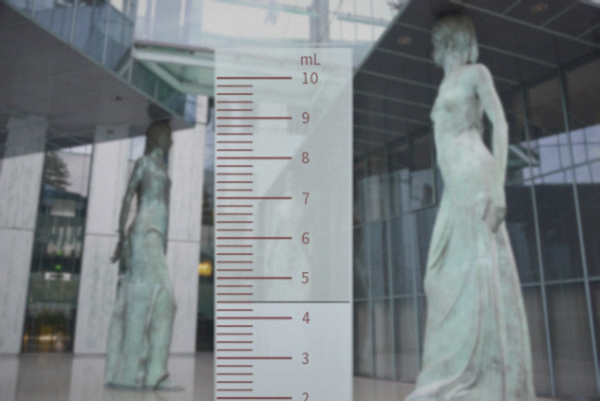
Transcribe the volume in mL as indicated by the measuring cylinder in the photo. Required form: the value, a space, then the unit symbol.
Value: 4.4 mL
